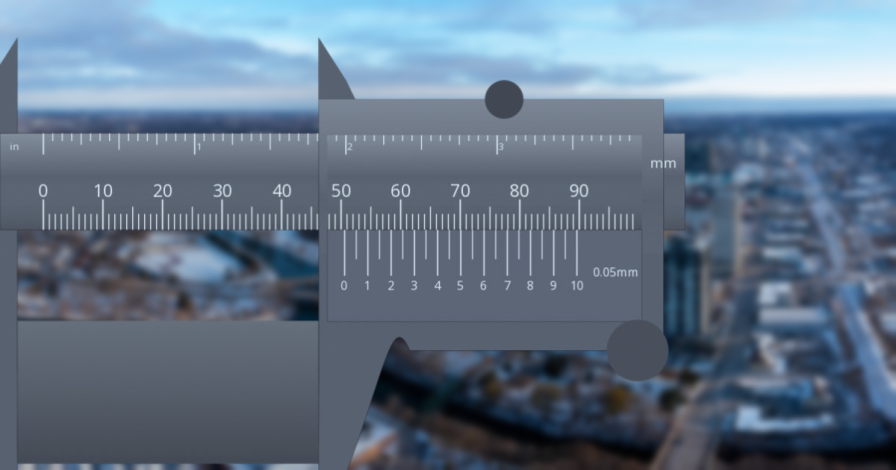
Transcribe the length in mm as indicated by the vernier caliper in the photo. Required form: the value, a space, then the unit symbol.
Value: 50.6 mm
